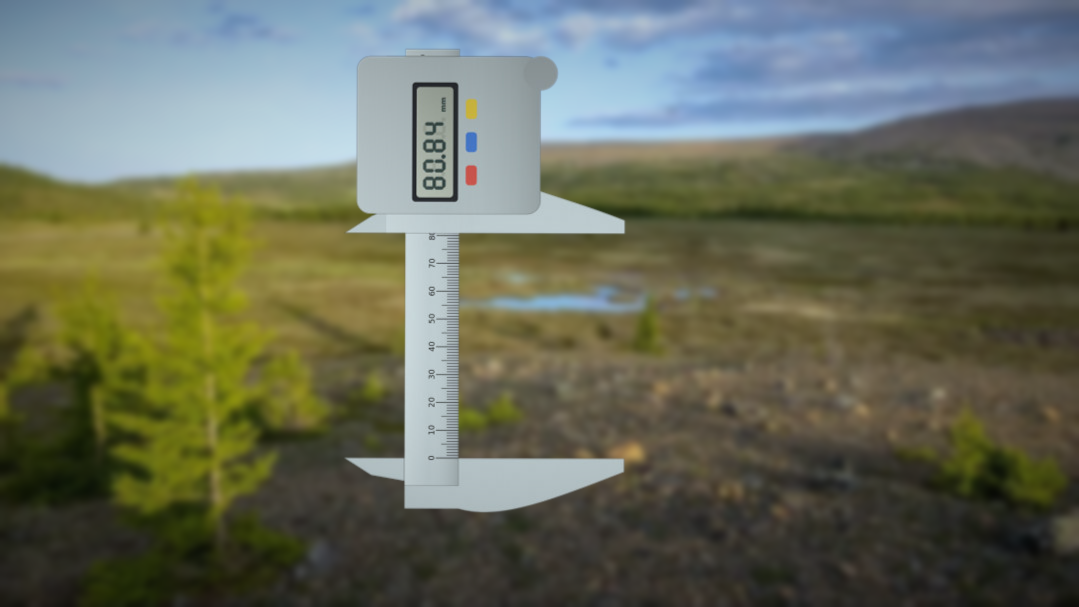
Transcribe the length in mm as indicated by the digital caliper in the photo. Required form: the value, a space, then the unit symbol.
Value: 80.84 mm
